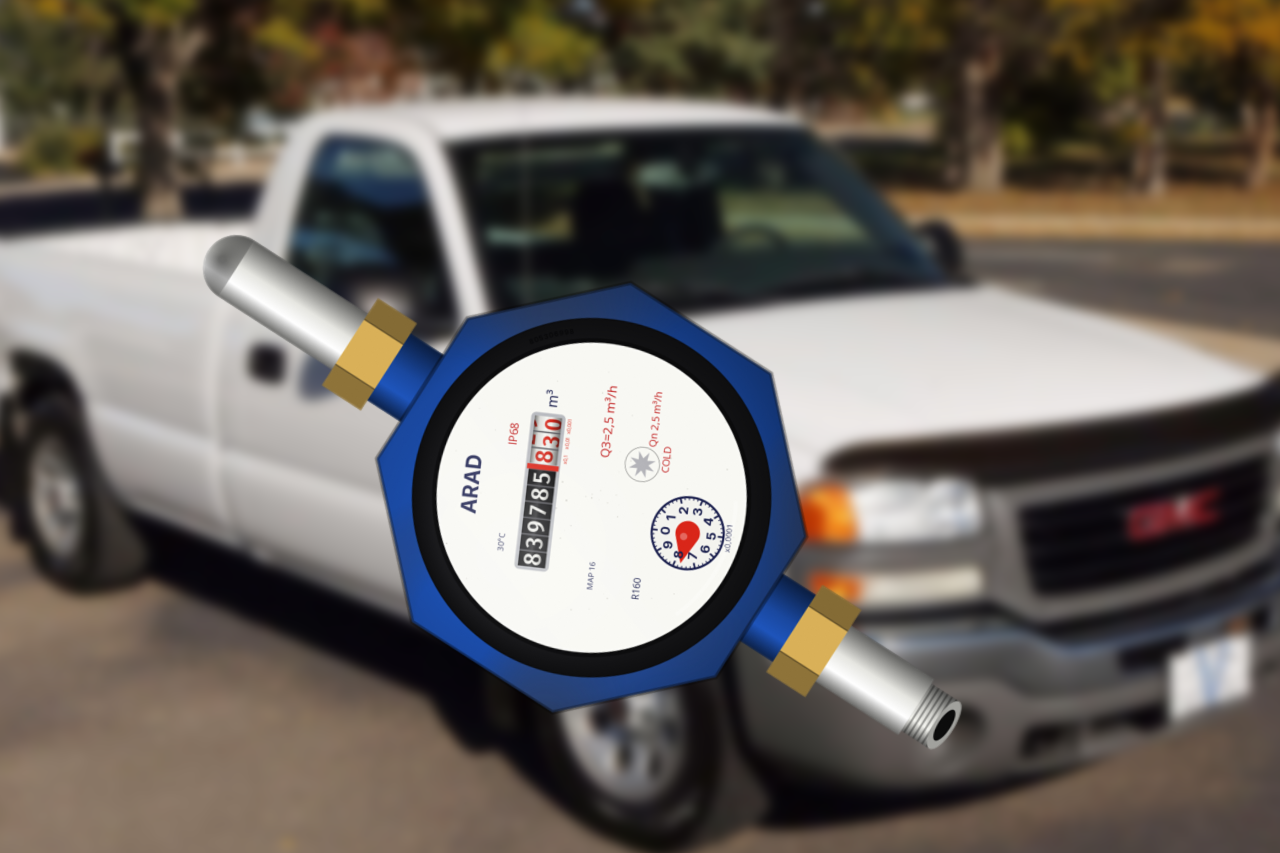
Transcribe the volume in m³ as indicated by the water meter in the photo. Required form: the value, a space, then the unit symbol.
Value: 839785.8297 m³
